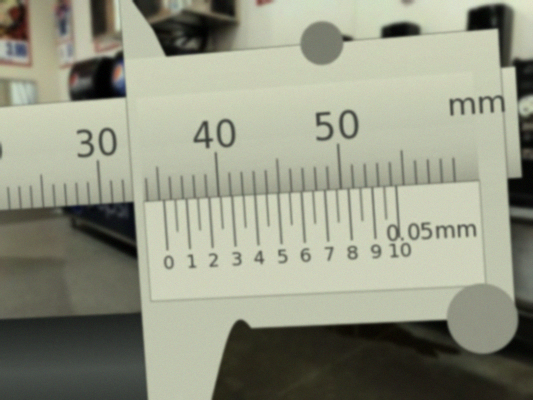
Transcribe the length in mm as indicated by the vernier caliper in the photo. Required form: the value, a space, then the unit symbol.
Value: 35.4 mm
